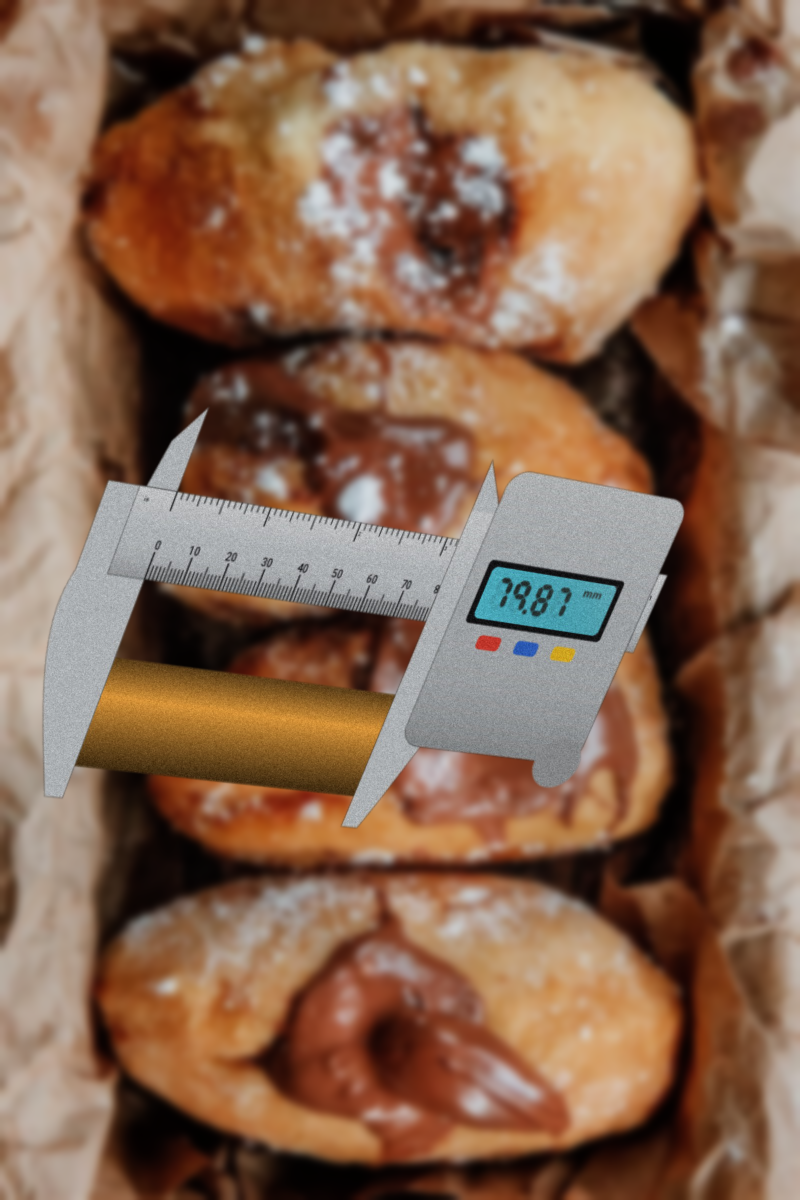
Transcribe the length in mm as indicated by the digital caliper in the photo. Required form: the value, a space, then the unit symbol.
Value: 79.87 mm
